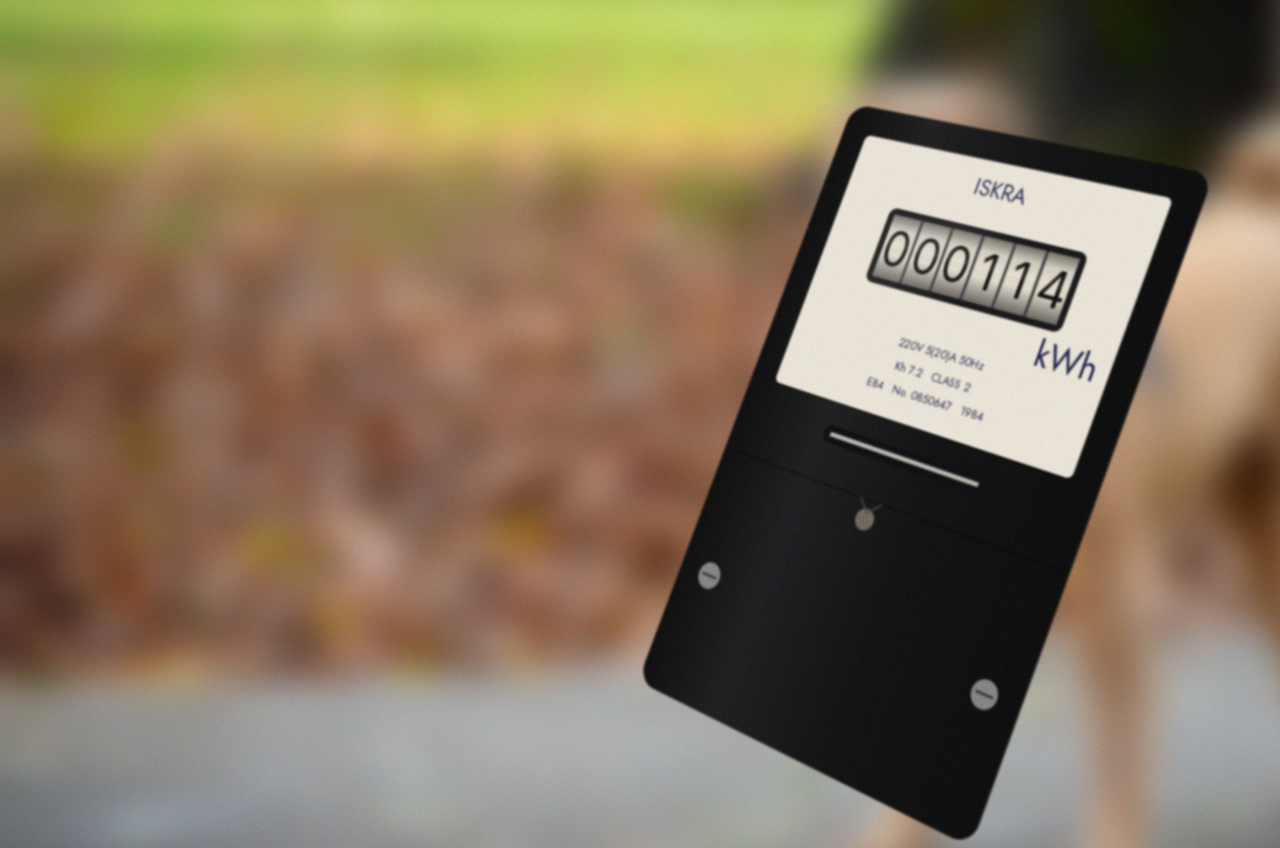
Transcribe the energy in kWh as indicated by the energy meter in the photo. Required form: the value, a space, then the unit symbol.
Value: 114 kWh
